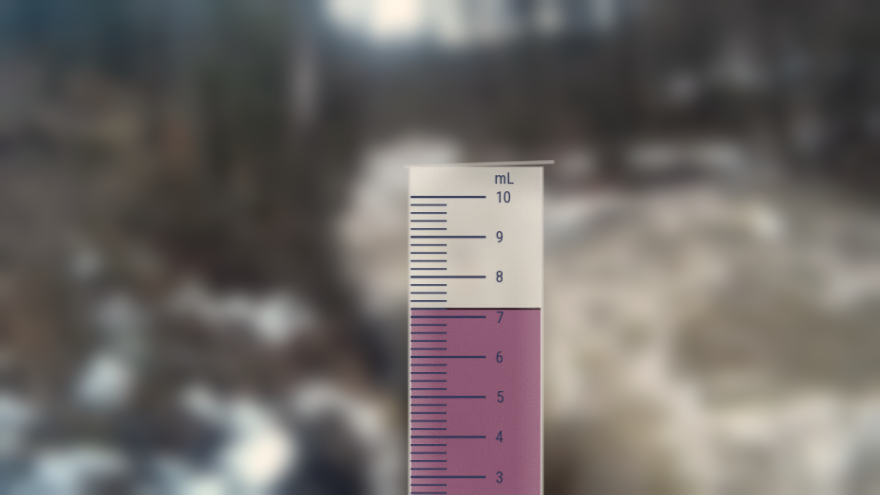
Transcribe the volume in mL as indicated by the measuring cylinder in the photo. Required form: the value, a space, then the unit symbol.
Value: 7.2 mL
